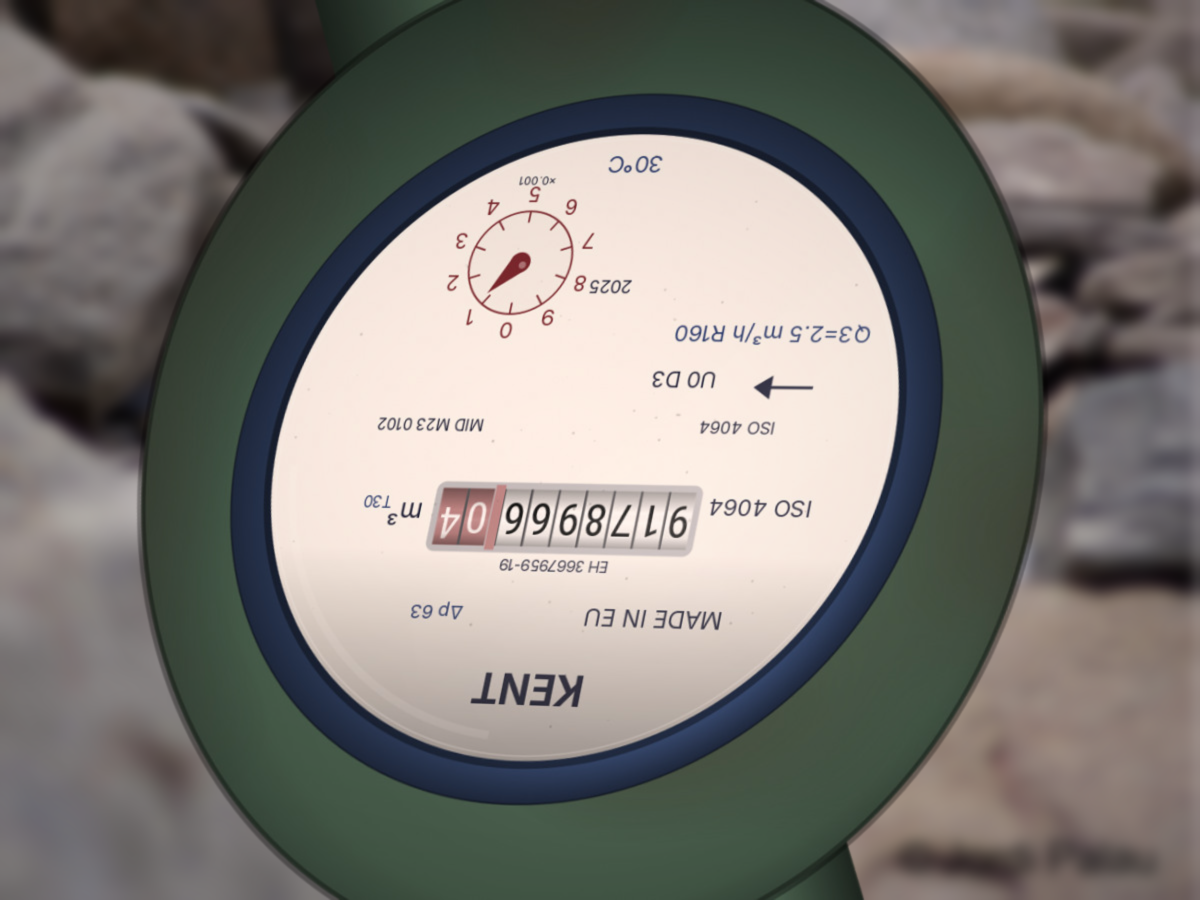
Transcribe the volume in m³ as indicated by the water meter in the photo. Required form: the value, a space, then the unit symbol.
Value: 9178966.041 m³
